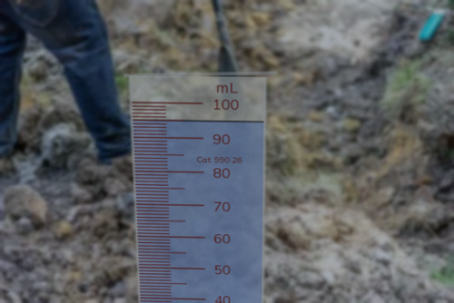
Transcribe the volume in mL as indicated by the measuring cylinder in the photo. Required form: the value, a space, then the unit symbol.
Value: 95 mL
